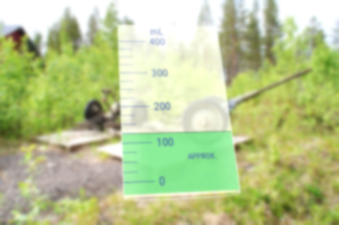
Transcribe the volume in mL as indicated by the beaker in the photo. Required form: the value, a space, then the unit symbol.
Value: 125 mL
